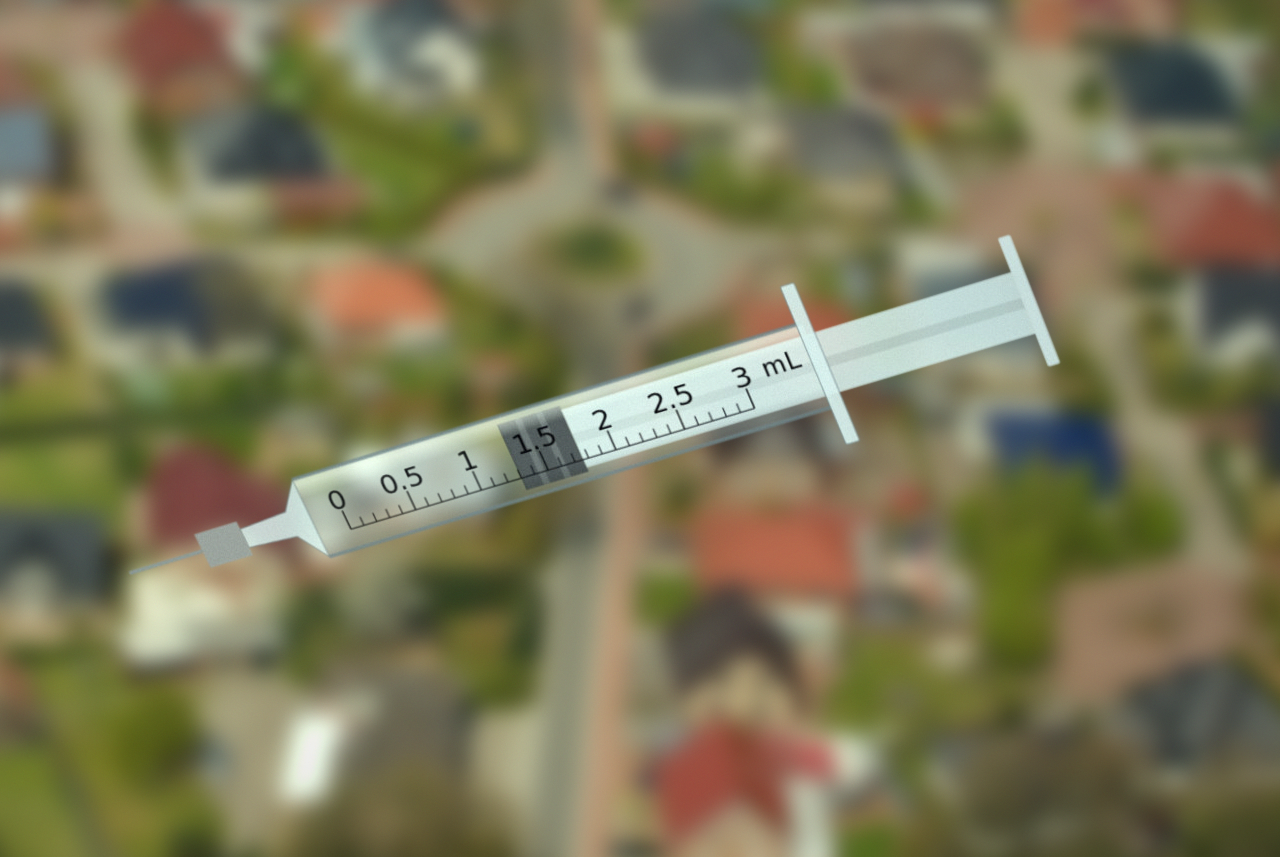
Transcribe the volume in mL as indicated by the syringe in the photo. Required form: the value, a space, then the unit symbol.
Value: 1.3 mL
